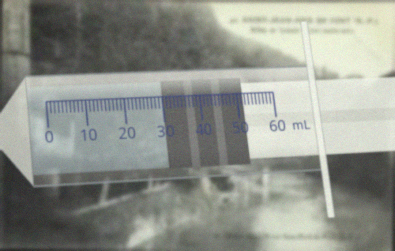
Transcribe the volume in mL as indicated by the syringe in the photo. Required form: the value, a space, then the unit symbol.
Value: 30 mL
